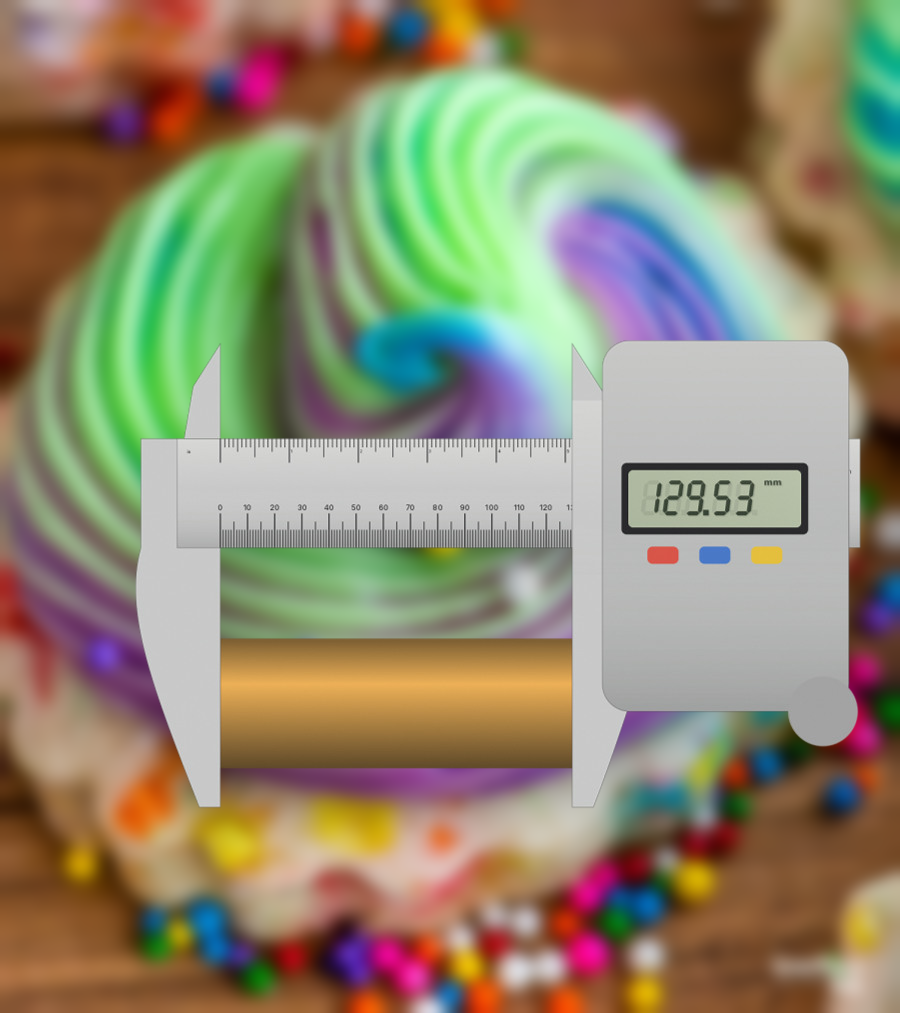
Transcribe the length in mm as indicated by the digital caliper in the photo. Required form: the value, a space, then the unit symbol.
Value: 129.53 mm
